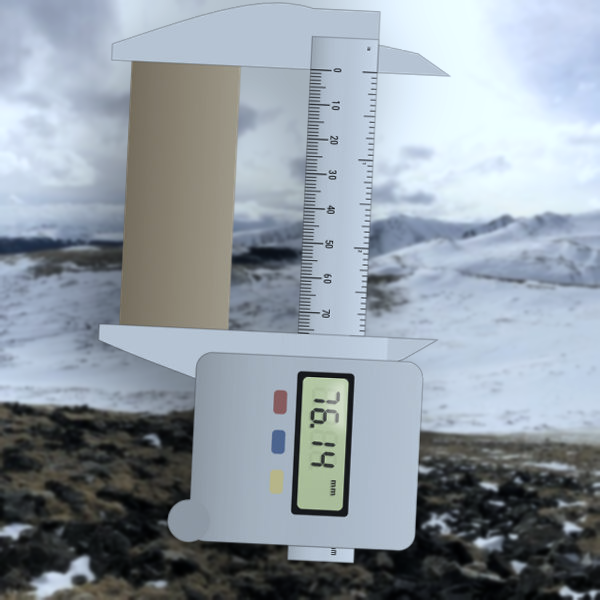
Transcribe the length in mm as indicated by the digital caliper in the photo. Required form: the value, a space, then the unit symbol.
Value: 76.14 mm
